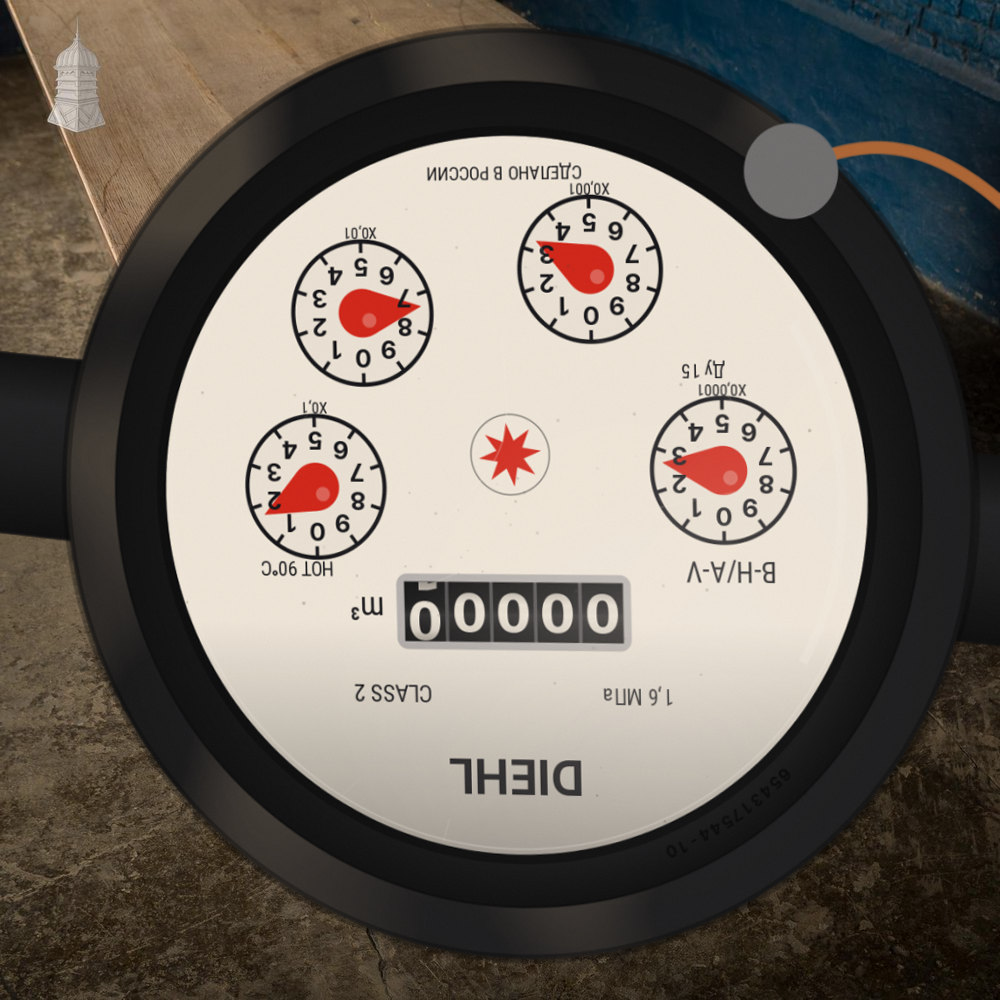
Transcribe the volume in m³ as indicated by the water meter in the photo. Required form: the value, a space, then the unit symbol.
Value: 0.1732 m³
